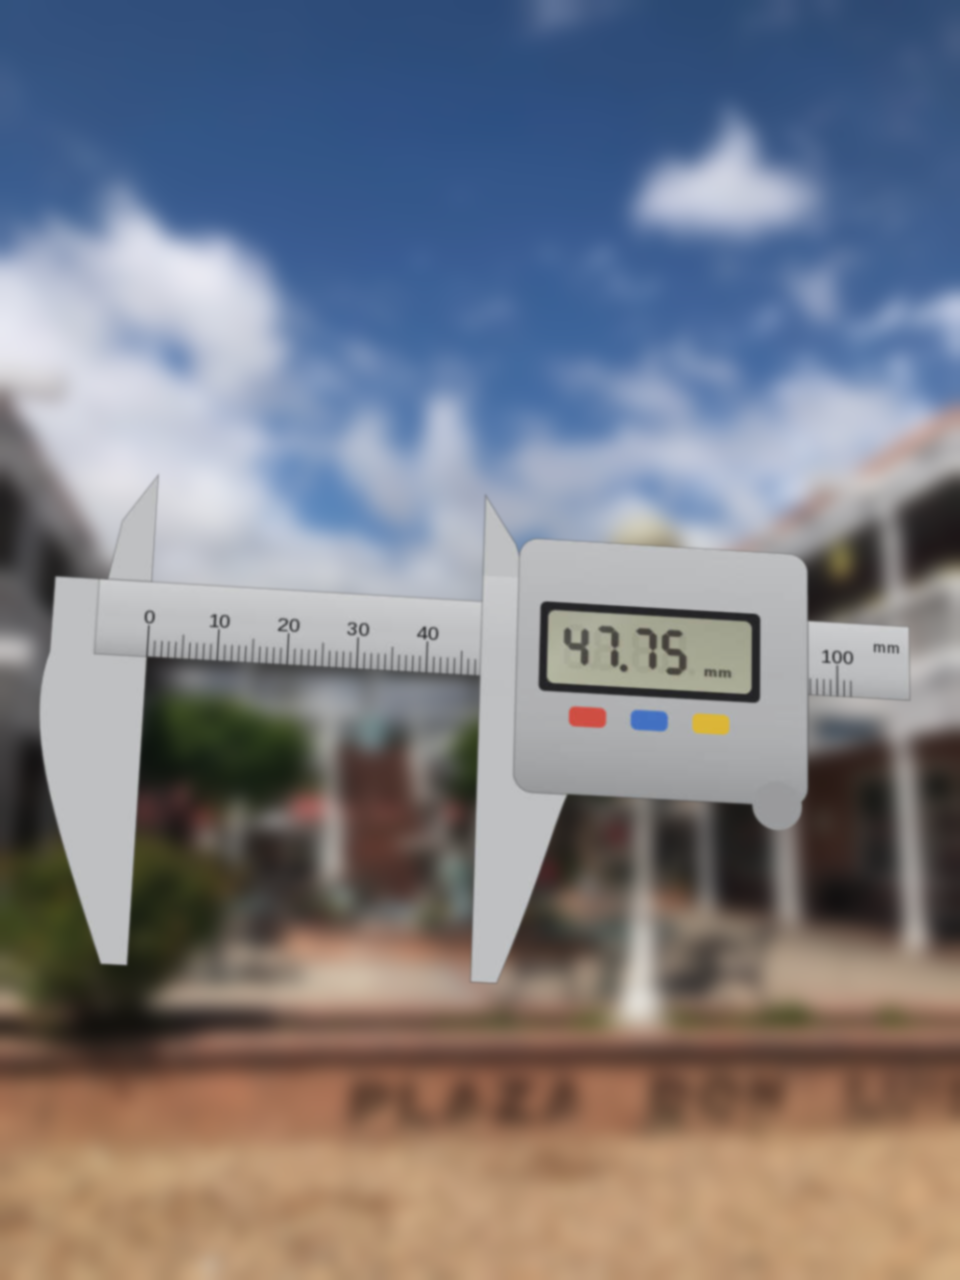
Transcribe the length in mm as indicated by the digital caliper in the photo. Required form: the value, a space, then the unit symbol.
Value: 47.75 mm
